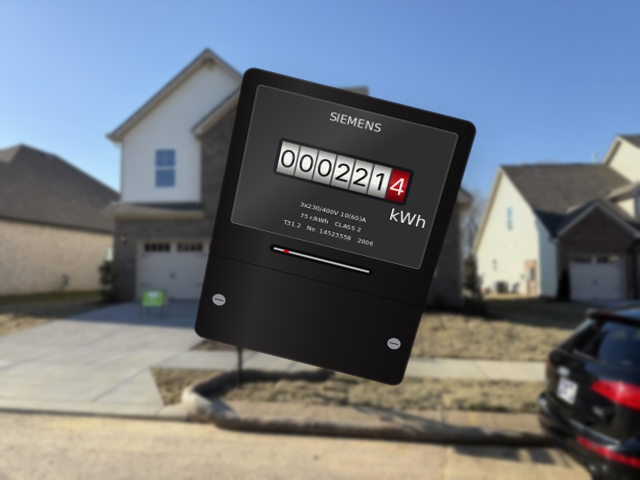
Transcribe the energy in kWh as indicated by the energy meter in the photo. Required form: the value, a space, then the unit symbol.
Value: 221.4 kWh
